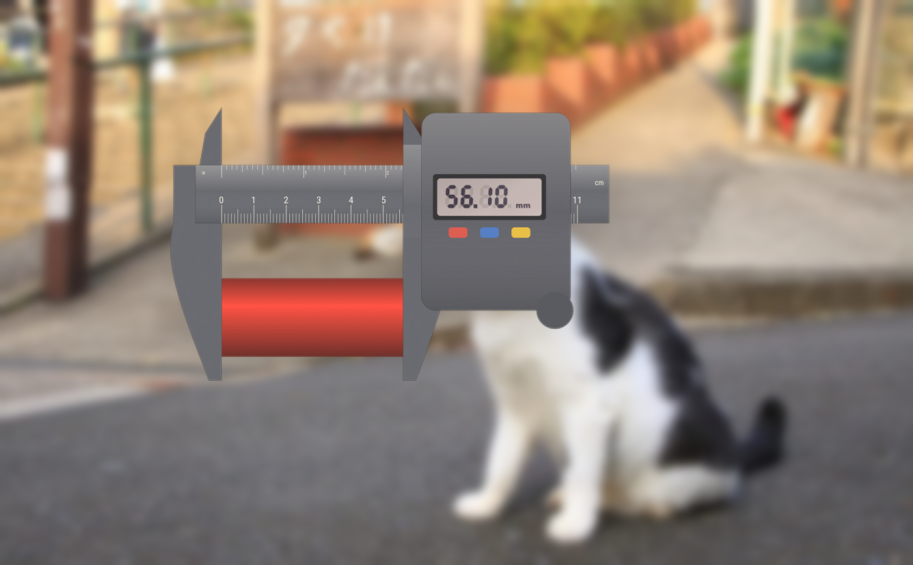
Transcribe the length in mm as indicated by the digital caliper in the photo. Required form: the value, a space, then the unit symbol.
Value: 56.10 mm
